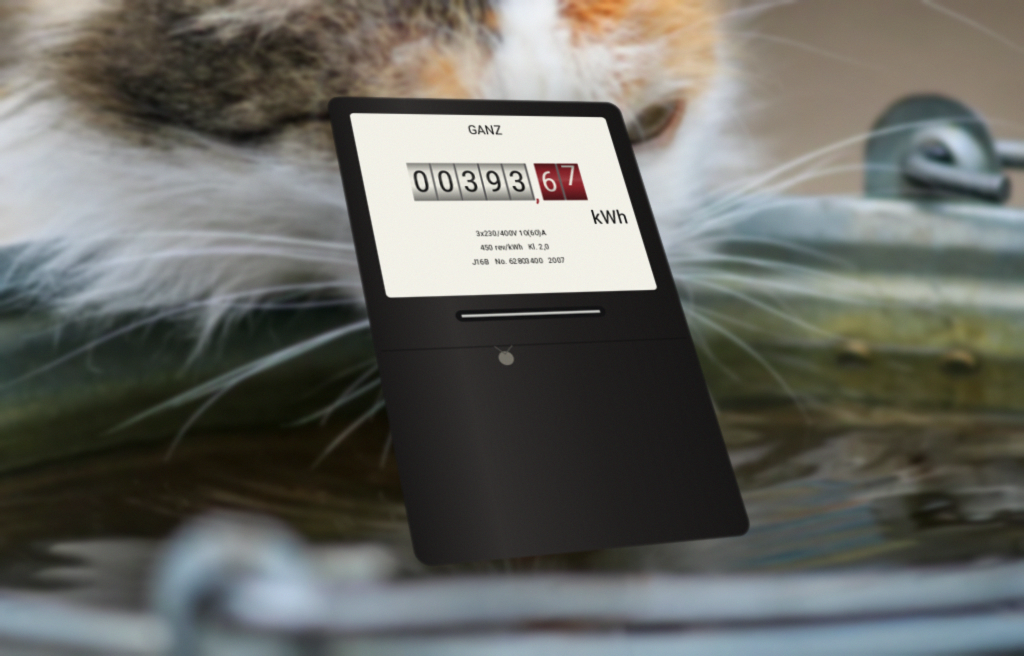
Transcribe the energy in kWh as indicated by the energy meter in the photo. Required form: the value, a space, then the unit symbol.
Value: 393.67 kWh
